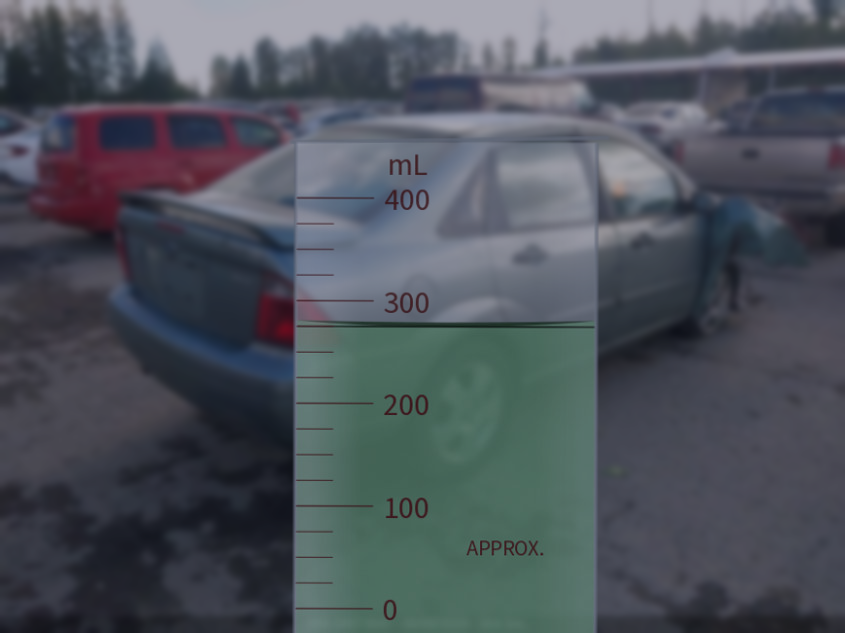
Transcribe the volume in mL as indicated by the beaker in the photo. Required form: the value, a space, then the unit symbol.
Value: 275 mL
